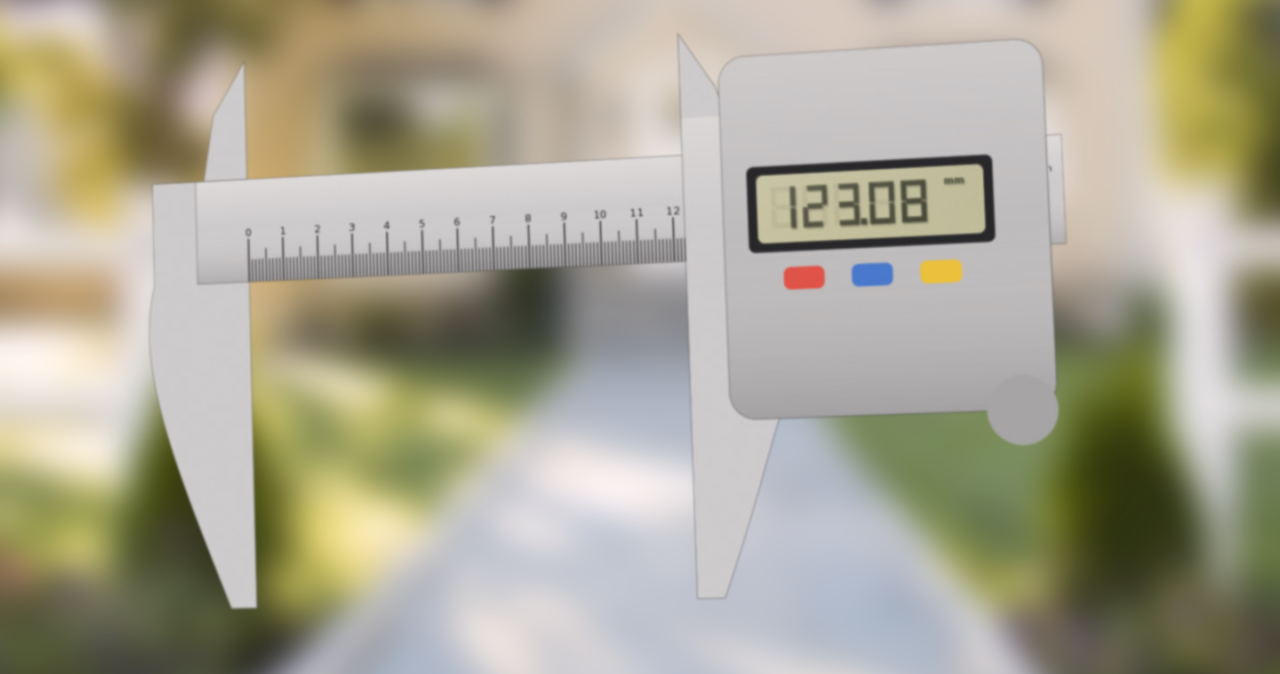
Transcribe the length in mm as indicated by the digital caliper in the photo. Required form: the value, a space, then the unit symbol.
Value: 123.08 mm
